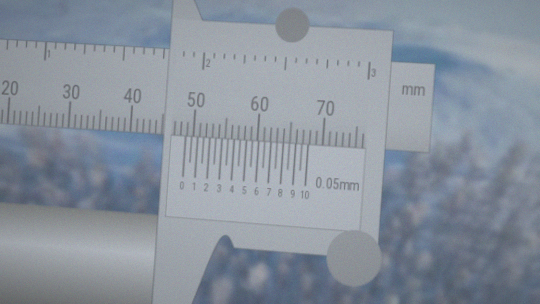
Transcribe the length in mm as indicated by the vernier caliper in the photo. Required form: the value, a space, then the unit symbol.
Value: 48.8 mm
